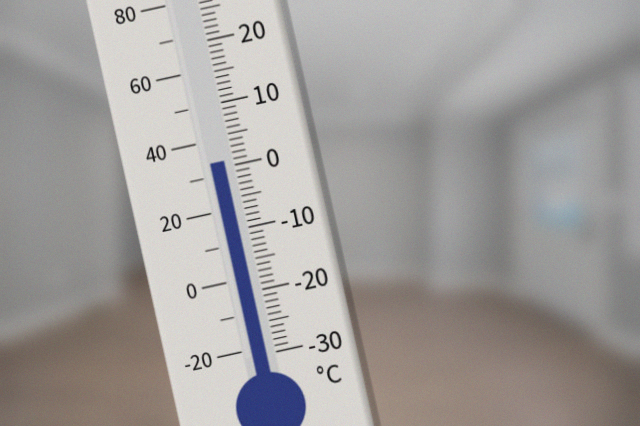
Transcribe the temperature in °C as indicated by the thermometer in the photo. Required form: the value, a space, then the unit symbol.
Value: 1 °C
